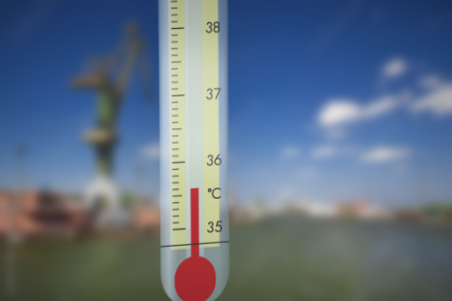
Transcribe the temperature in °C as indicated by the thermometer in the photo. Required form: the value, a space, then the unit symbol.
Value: 35.6 °C
